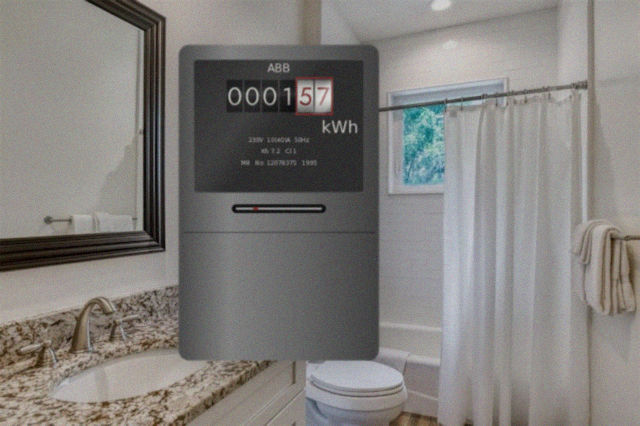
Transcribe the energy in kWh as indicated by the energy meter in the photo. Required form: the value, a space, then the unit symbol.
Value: 1.57 kWh
